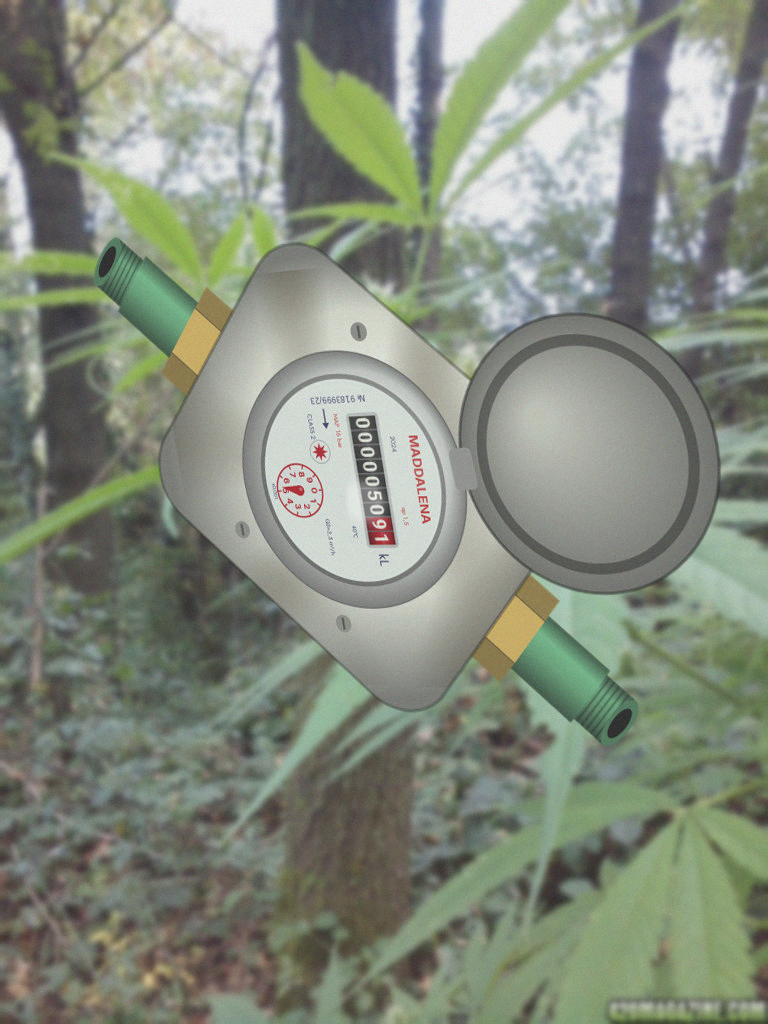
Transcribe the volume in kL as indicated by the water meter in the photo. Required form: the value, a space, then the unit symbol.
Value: 50.915 kL
